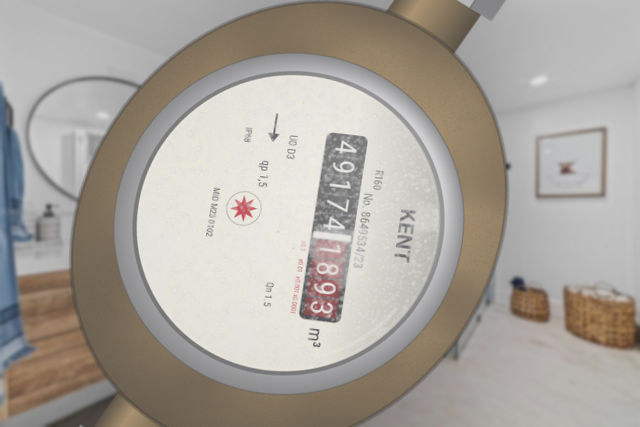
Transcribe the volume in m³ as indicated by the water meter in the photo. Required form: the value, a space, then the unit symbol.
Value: 49174.1893 m³
